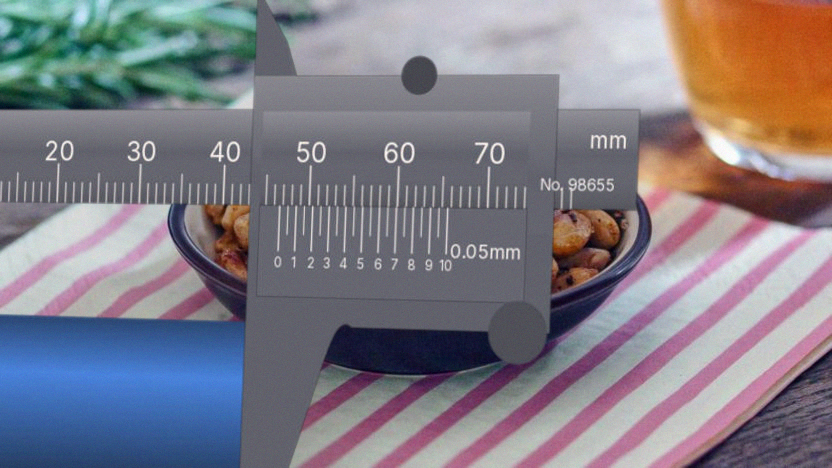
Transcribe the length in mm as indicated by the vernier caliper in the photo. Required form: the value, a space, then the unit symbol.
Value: 46.6 mm
